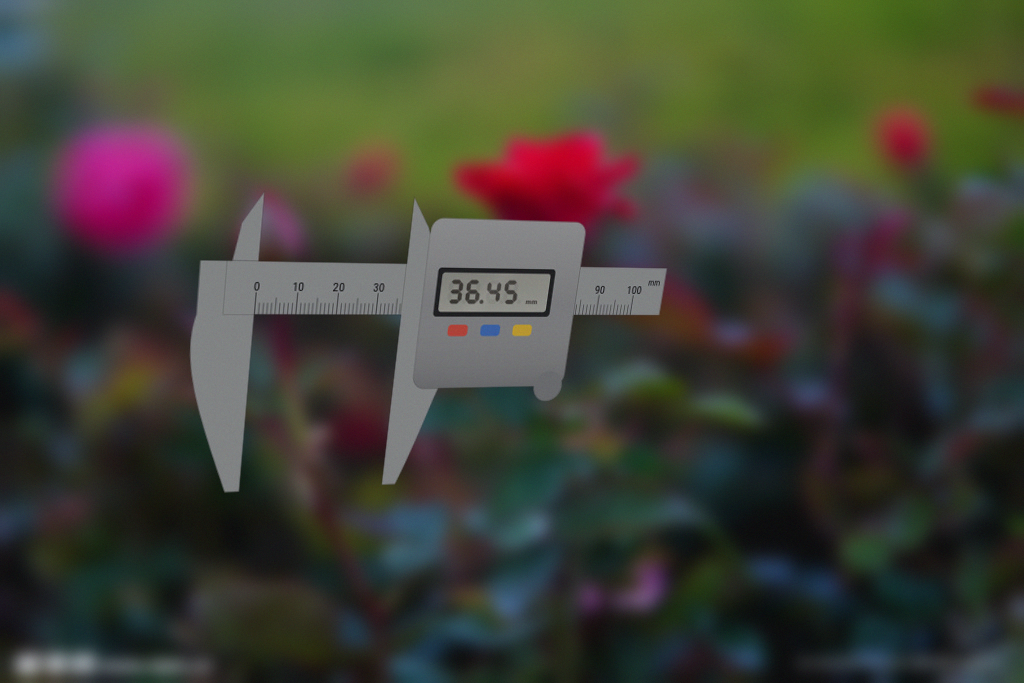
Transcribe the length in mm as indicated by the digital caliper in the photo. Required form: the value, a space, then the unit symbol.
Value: 36.45 mm
